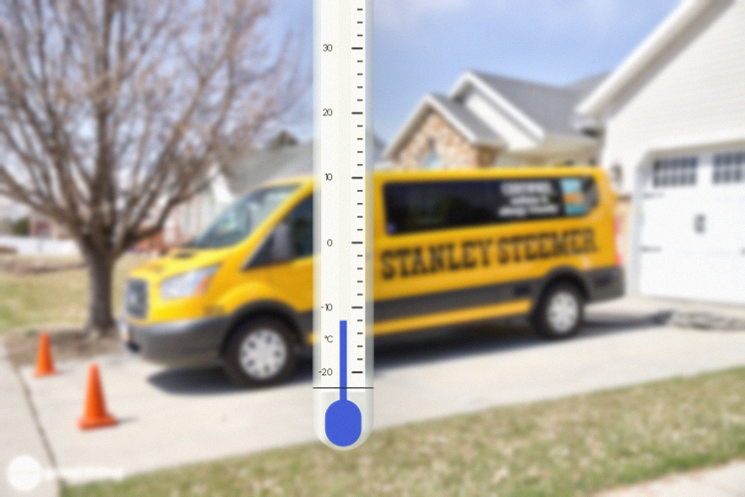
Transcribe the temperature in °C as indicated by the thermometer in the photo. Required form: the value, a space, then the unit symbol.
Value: -12 °C
